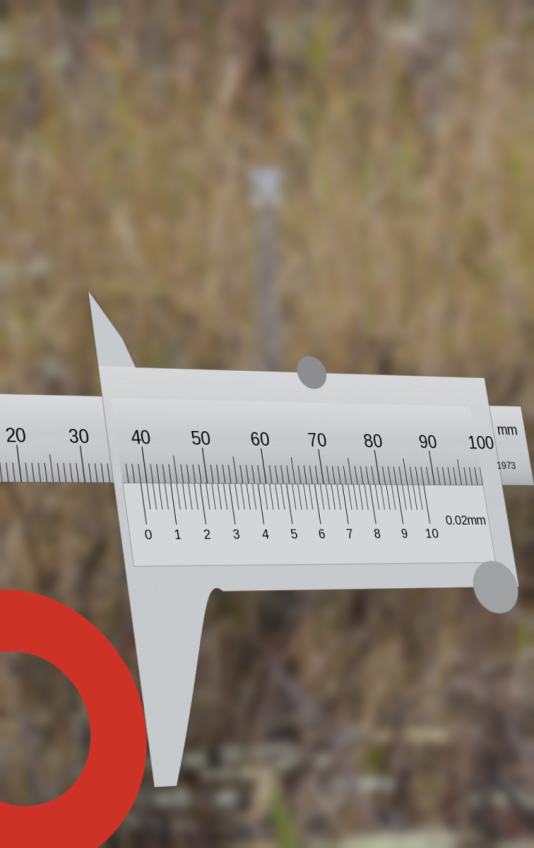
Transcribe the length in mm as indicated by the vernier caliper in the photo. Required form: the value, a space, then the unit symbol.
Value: 39.0 mm
